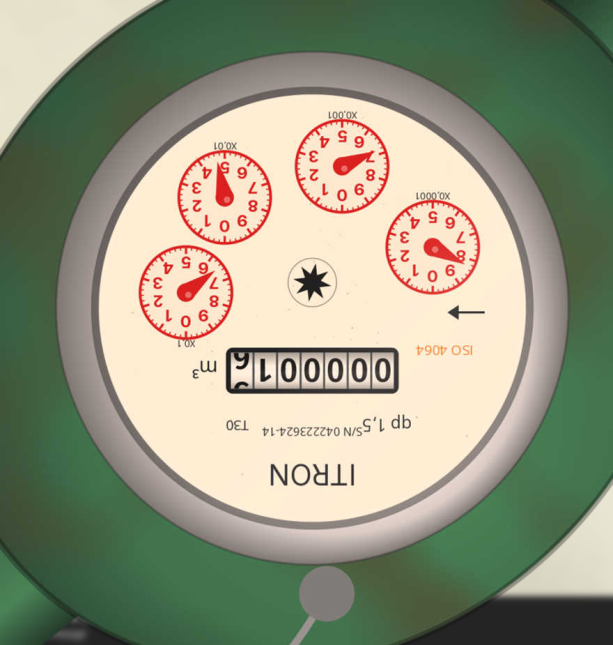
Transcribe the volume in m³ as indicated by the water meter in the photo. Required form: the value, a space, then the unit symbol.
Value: 15.6468 m³
